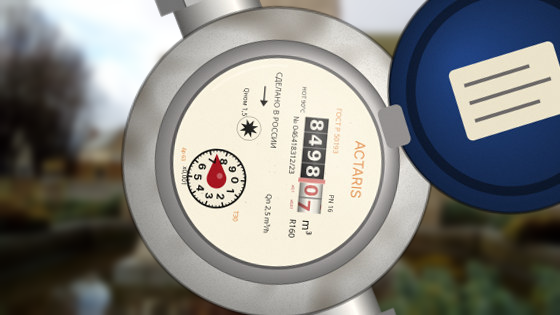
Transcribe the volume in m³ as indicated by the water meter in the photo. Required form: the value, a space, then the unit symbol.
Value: 8498.067 m³
